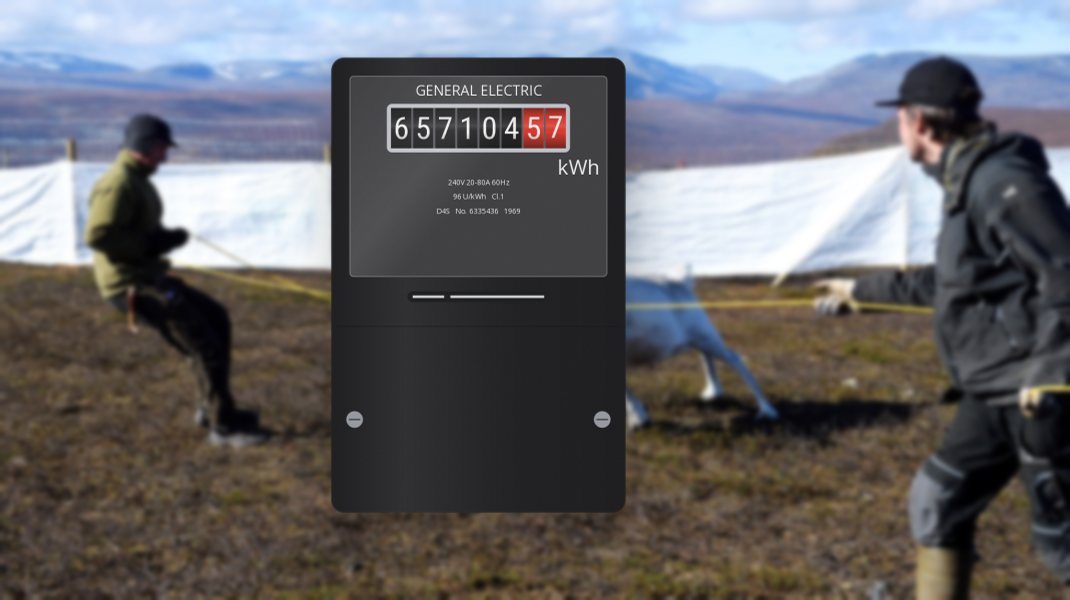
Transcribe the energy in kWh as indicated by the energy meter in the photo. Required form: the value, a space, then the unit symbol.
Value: 657104.57 kWh
